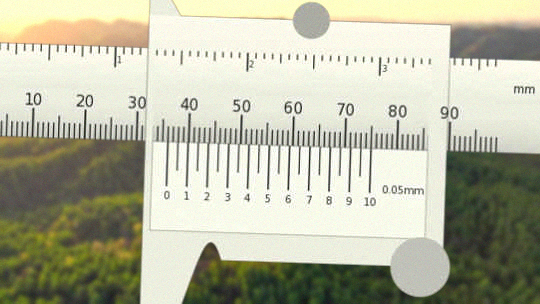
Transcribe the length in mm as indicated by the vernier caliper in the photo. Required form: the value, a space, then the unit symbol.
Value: 36.0 mm
